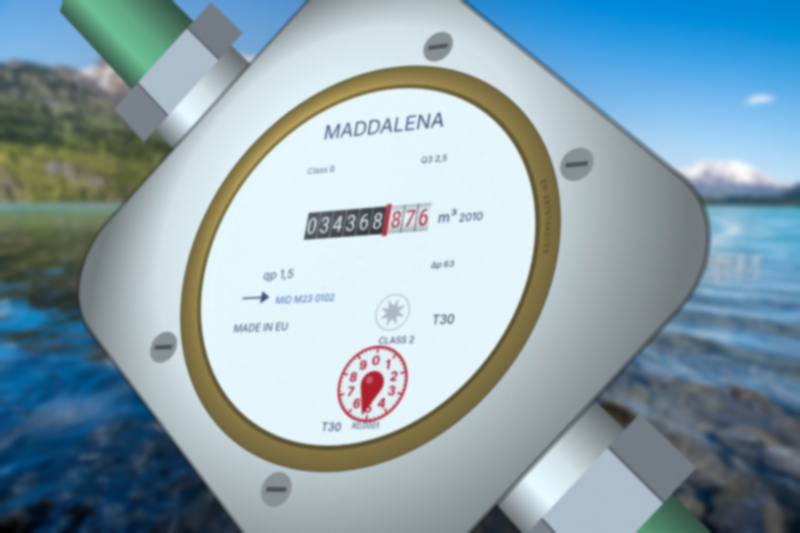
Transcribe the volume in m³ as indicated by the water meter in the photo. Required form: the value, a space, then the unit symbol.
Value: 34368.8765 m³
